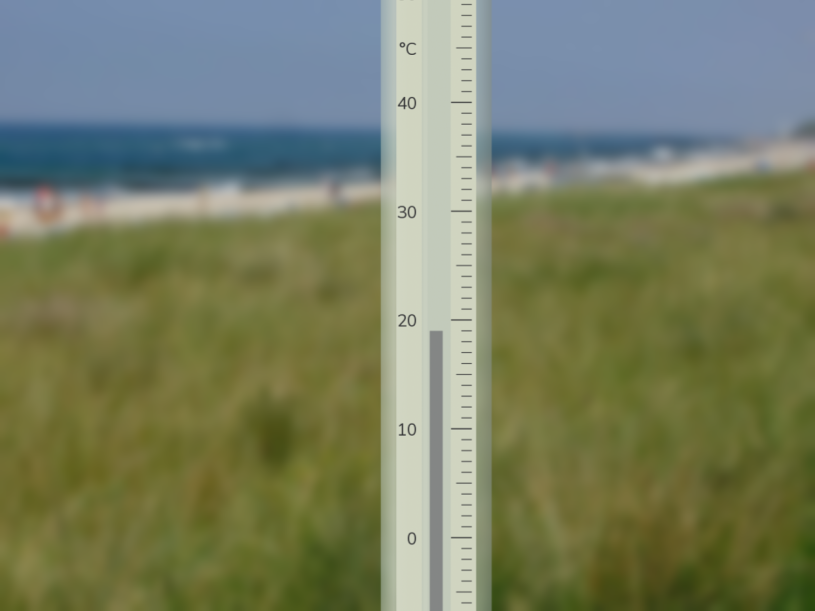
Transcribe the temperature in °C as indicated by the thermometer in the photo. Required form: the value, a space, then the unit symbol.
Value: 19 °C
